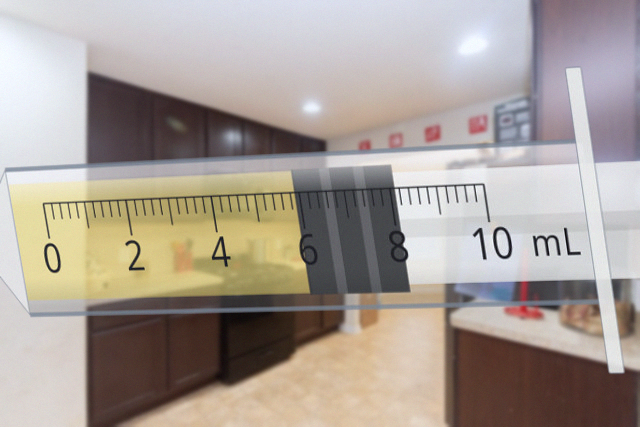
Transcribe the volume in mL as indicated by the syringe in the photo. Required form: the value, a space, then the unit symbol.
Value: 5.9 mL
